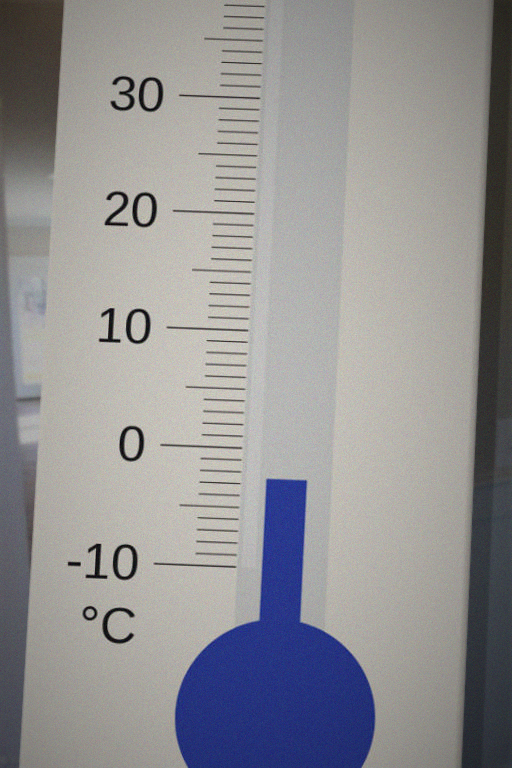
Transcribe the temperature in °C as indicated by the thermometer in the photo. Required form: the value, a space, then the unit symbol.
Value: -2.5 °C
